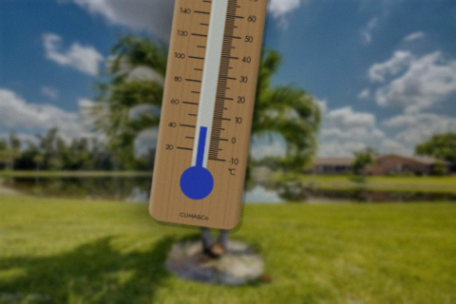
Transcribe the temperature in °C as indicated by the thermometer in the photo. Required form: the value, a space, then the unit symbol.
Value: 5 °C
